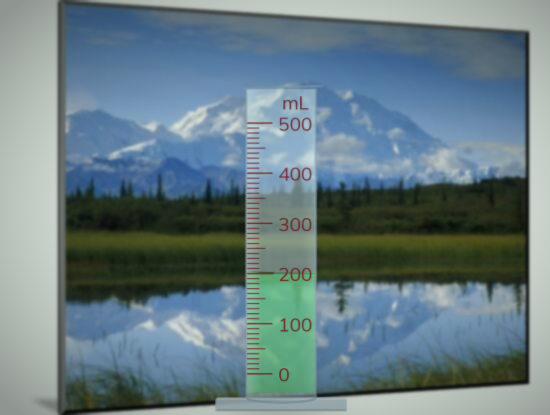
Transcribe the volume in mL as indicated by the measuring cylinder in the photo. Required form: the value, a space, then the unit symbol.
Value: 200 mL
